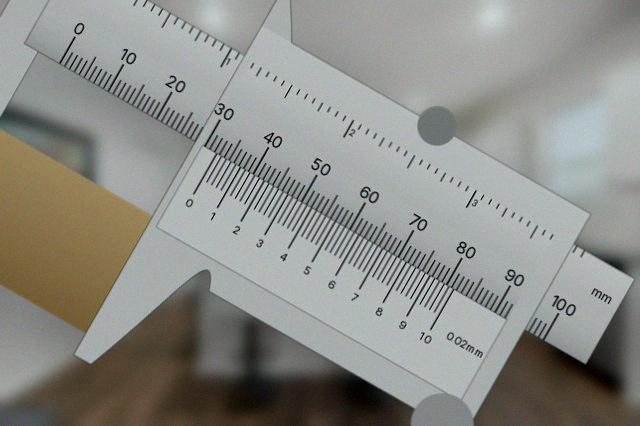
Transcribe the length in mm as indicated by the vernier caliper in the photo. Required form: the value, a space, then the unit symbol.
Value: 32.5 mm
